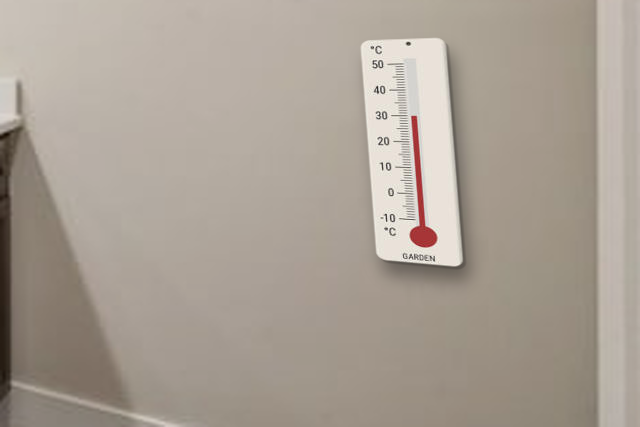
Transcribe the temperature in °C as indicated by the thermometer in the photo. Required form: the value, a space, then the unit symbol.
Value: 30 °C
